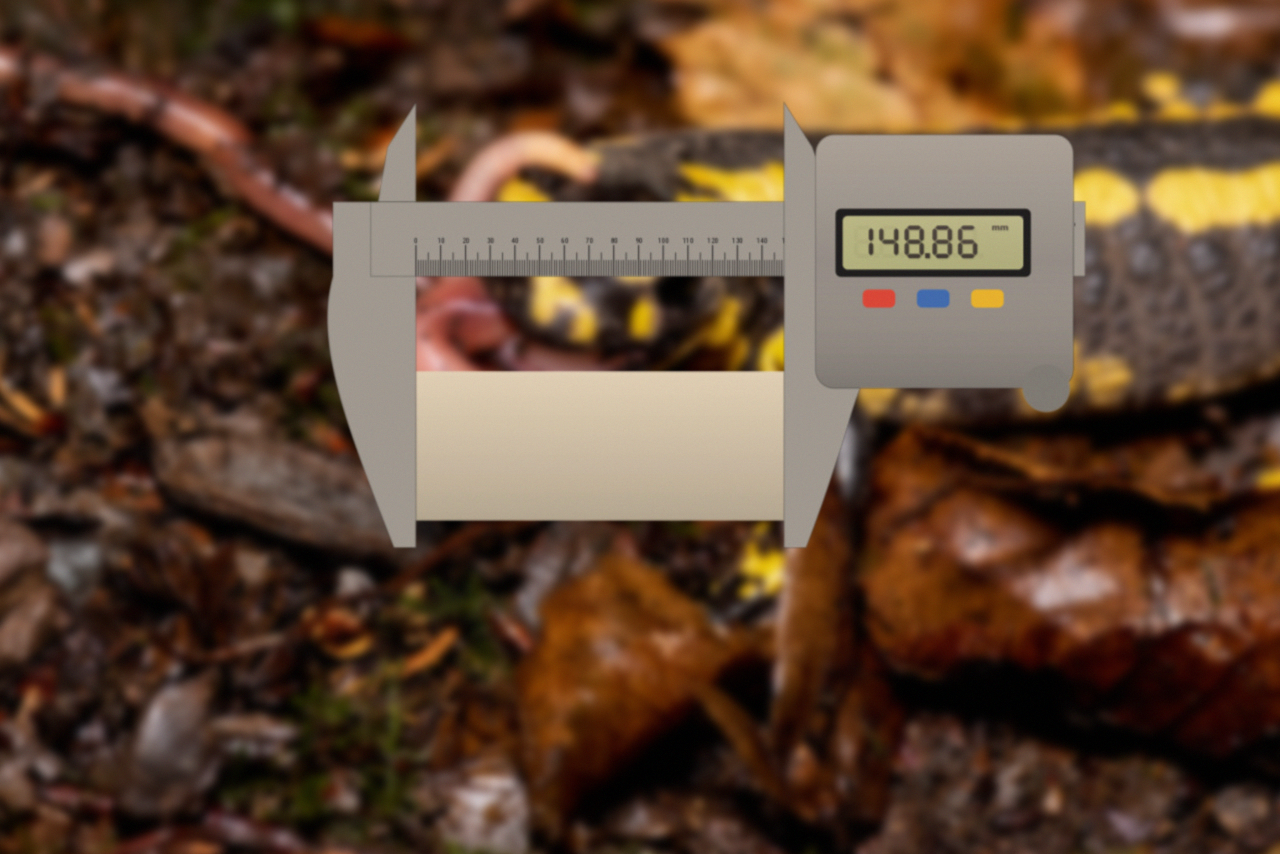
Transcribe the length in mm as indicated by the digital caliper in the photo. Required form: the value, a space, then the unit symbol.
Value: 148.86 mm
